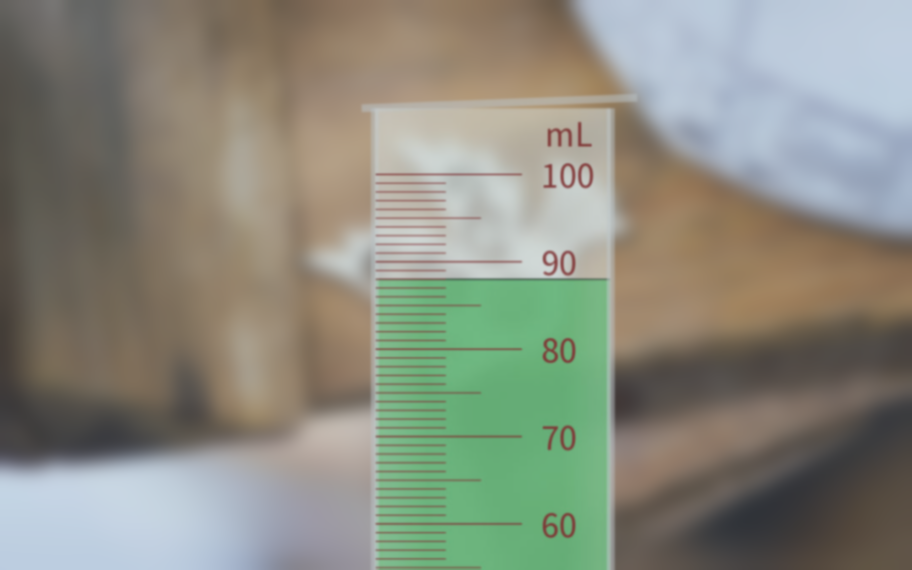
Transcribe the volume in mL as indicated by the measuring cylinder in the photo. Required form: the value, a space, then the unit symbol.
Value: 88 mL
